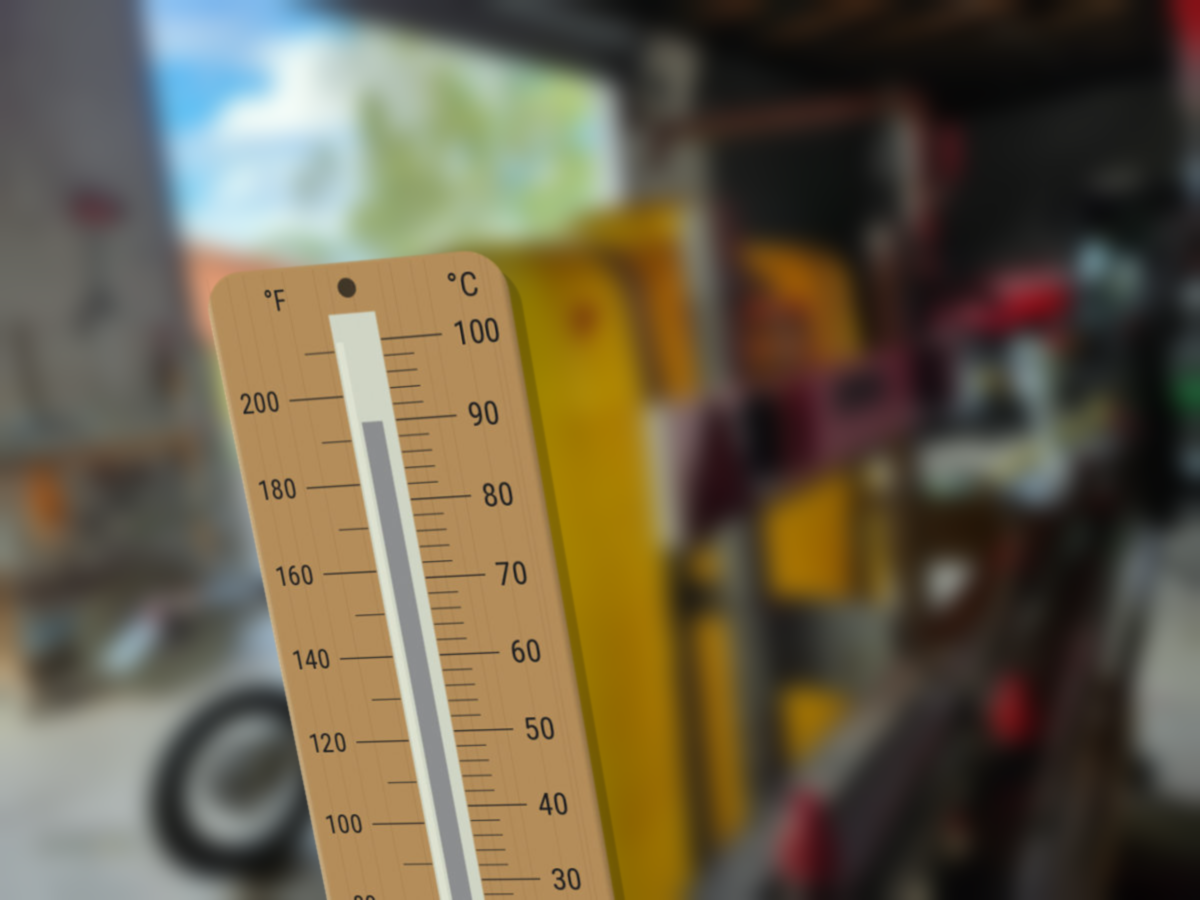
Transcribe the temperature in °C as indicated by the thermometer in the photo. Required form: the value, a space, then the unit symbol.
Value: 90 °C
